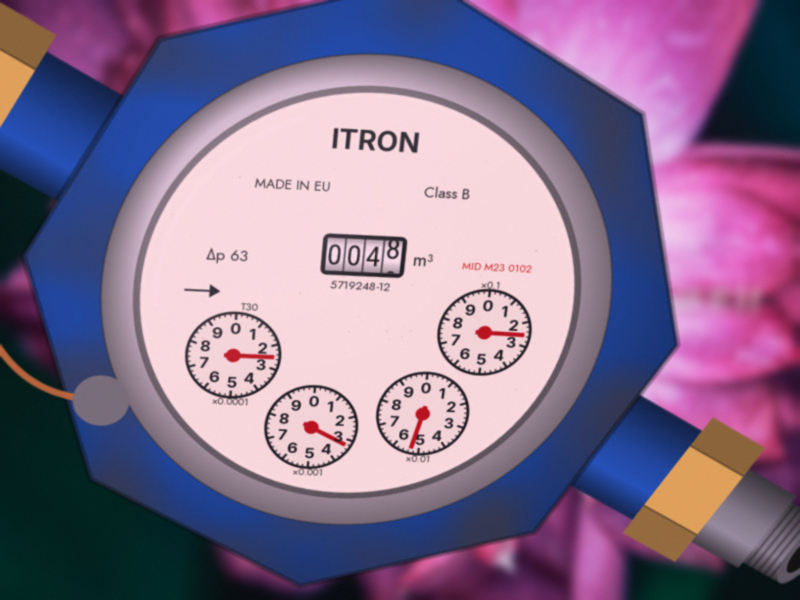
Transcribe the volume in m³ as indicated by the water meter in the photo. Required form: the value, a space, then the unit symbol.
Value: 48.2532 m³
